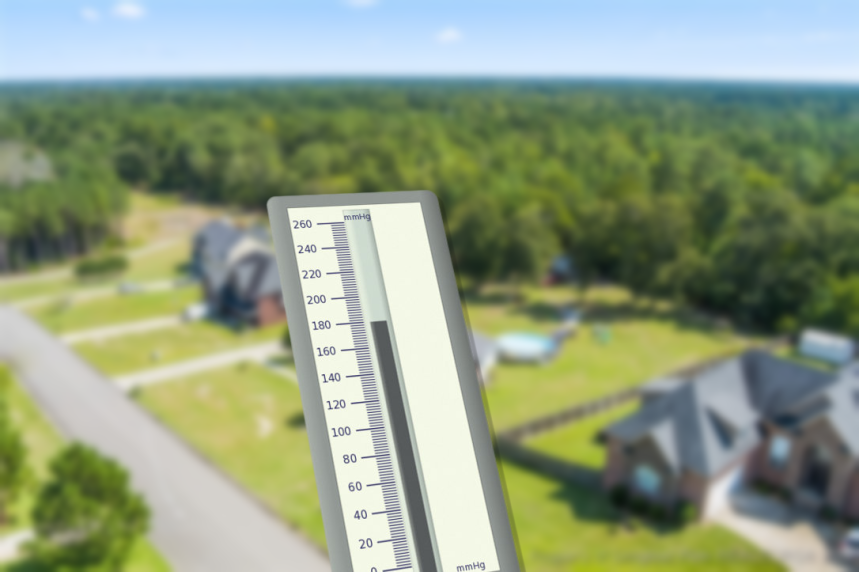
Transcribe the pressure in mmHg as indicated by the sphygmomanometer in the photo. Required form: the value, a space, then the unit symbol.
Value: 180 mmHg
